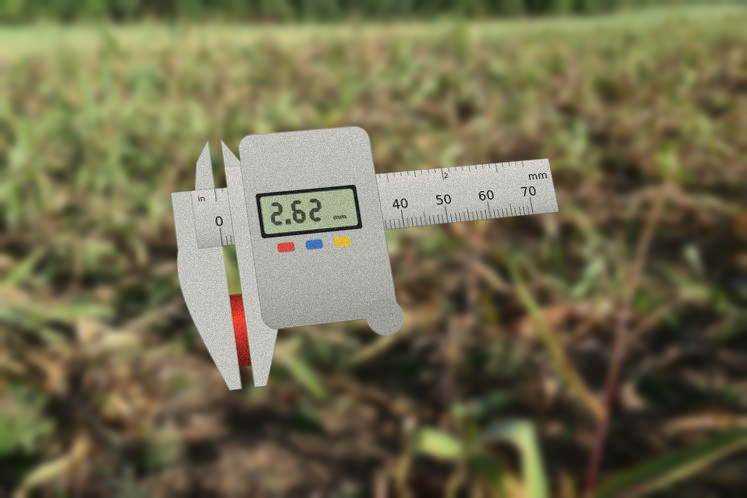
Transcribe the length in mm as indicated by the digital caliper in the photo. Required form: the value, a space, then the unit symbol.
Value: 2.62 mm
